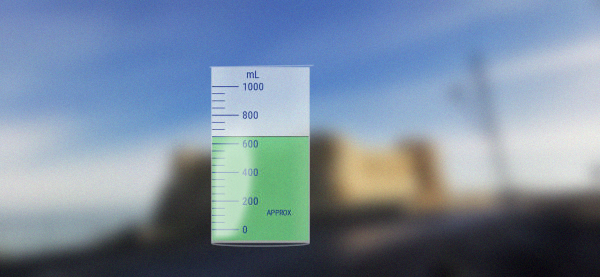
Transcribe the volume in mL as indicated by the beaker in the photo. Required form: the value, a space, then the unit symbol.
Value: 650 mL
